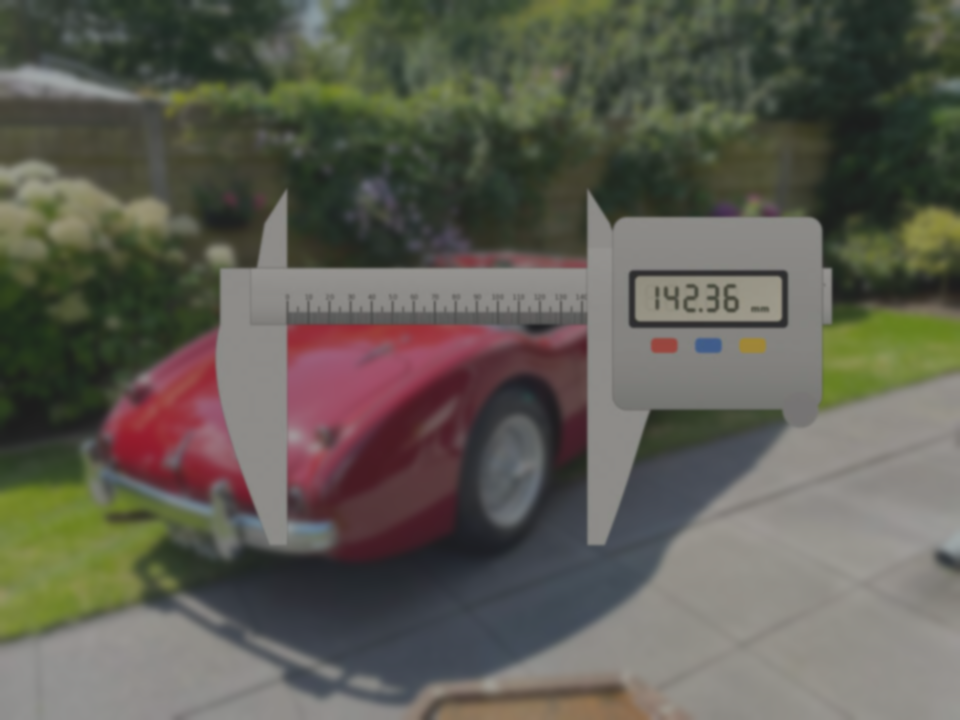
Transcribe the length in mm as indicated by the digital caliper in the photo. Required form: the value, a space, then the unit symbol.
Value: 142.36 mm
